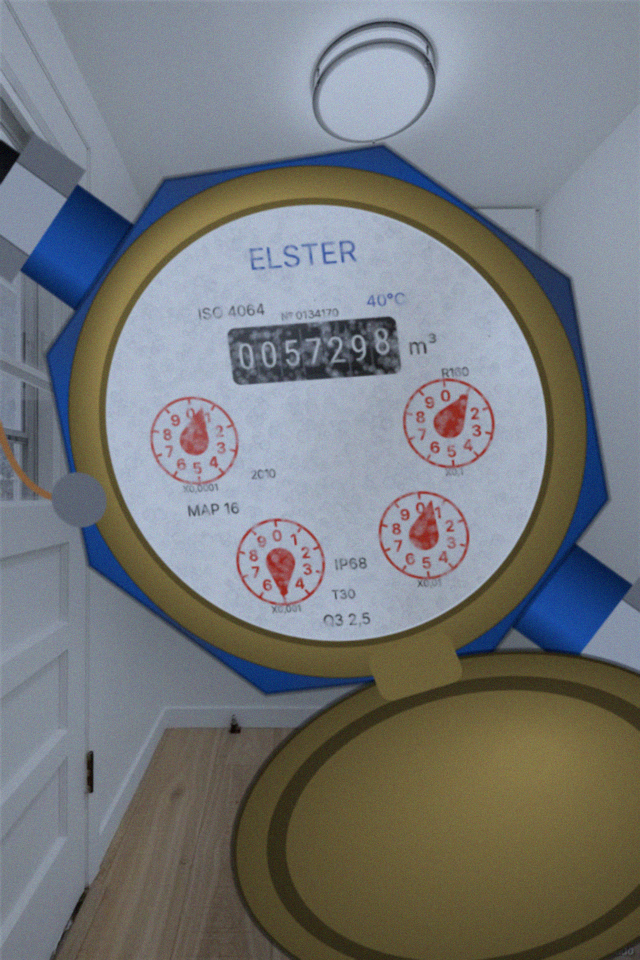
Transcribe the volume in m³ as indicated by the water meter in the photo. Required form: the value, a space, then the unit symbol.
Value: 57298.1050 m³
